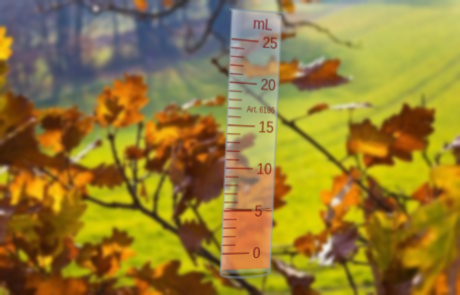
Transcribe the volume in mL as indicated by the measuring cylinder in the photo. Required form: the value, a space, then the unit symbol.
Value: 5 mL
